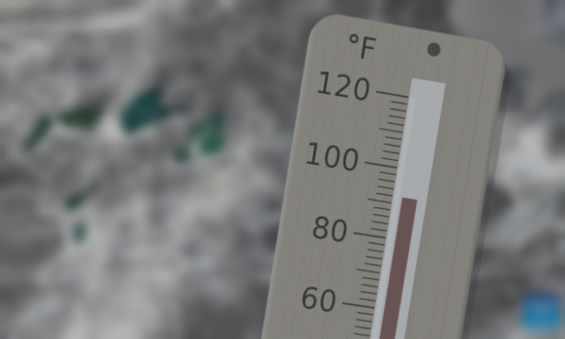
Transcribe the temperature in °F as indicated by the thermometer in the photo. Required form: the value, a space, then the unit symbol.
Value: 92 °F
